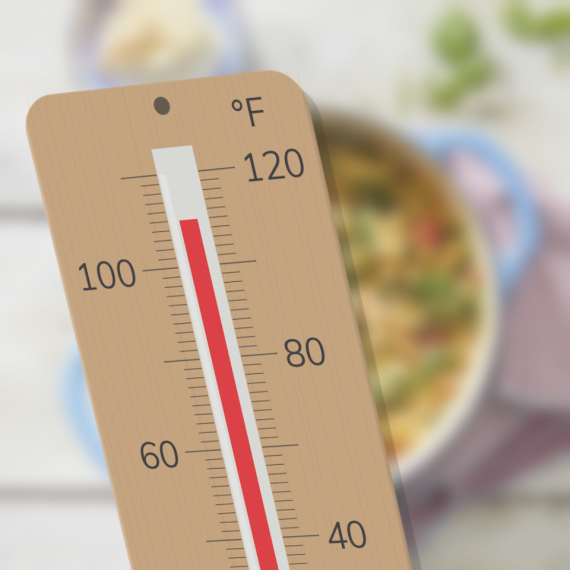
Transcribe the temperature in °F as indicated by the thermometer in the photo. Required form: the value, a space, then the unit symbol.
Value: 110 °F
